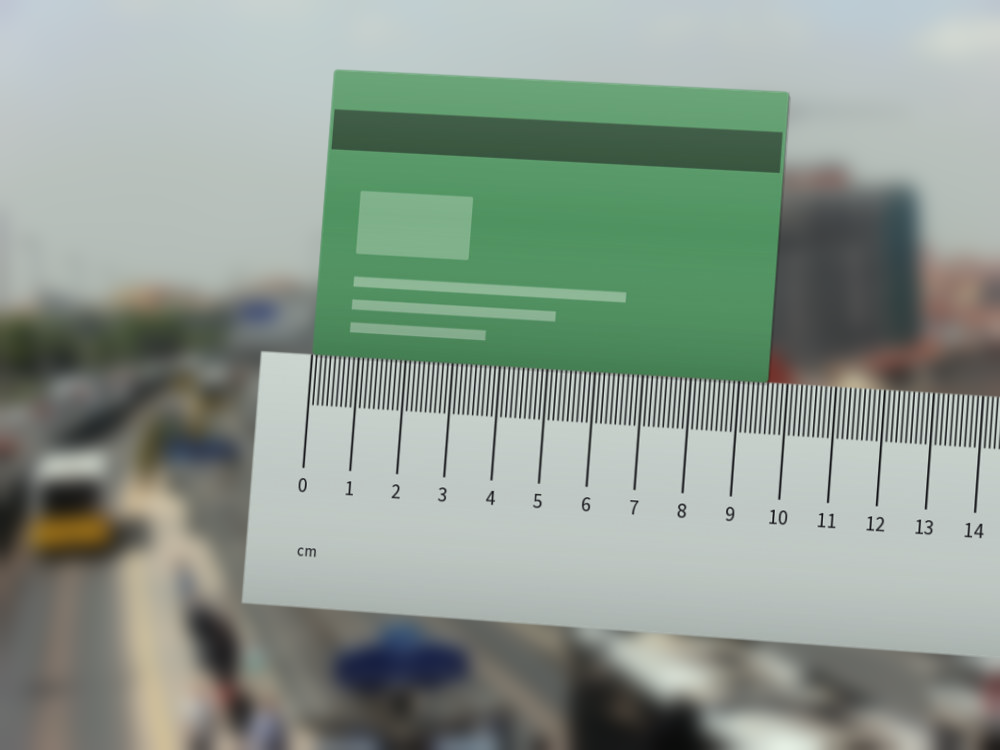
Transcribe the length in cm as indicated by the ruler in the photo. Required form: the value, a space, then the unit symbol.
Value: 9.6 cm
